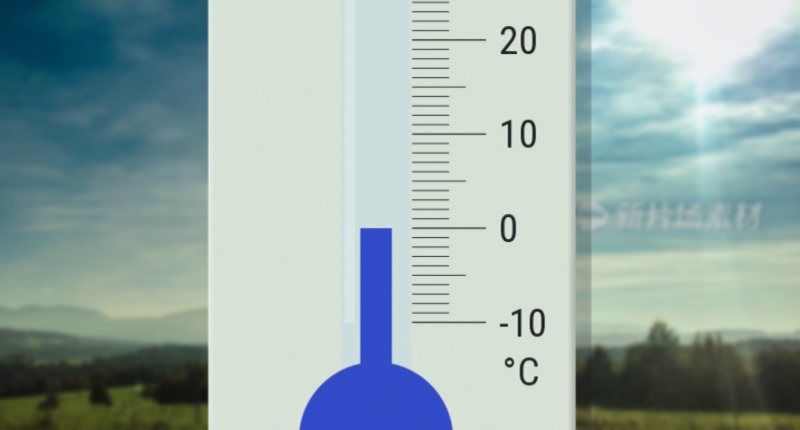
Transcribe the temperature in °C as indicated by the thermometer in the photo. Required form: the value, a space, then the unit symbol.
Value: 0 °C
